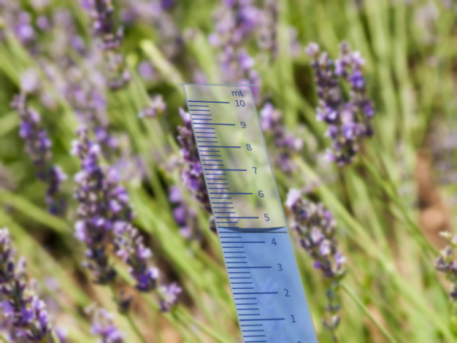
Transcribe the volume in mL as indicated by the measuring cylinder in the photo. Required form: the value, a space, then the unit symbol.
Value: 4.4 mL
